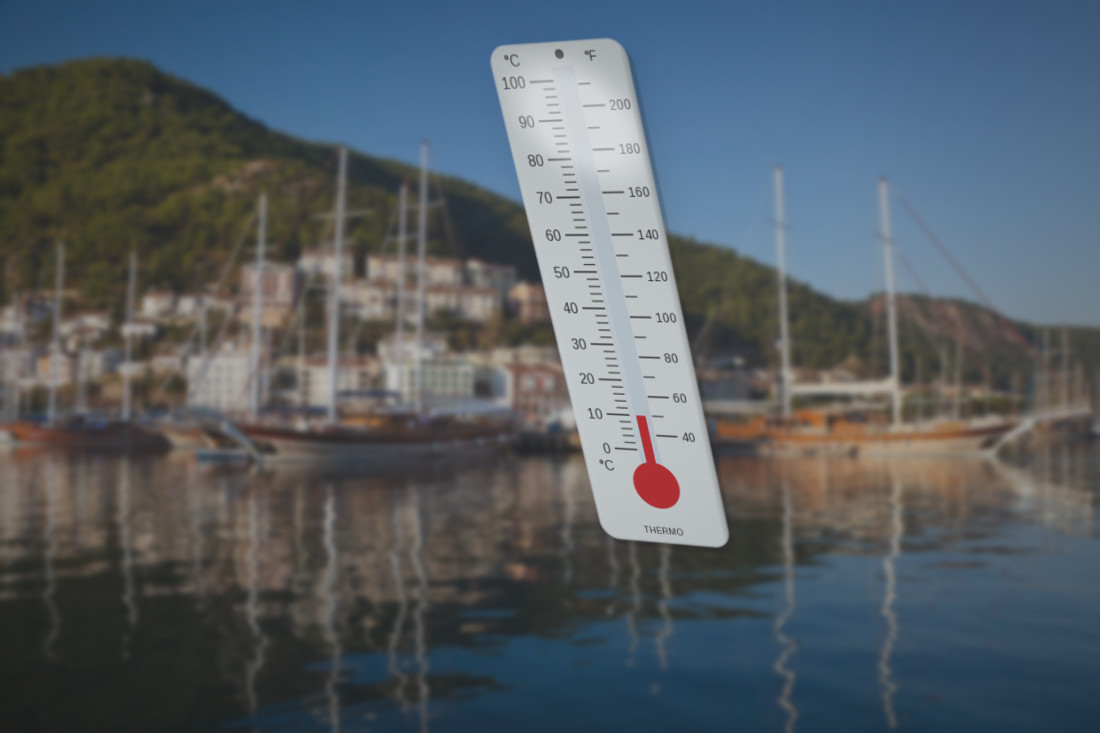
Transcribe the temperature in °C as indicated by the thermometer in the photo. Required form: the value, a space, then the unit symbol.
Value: 10 °C
